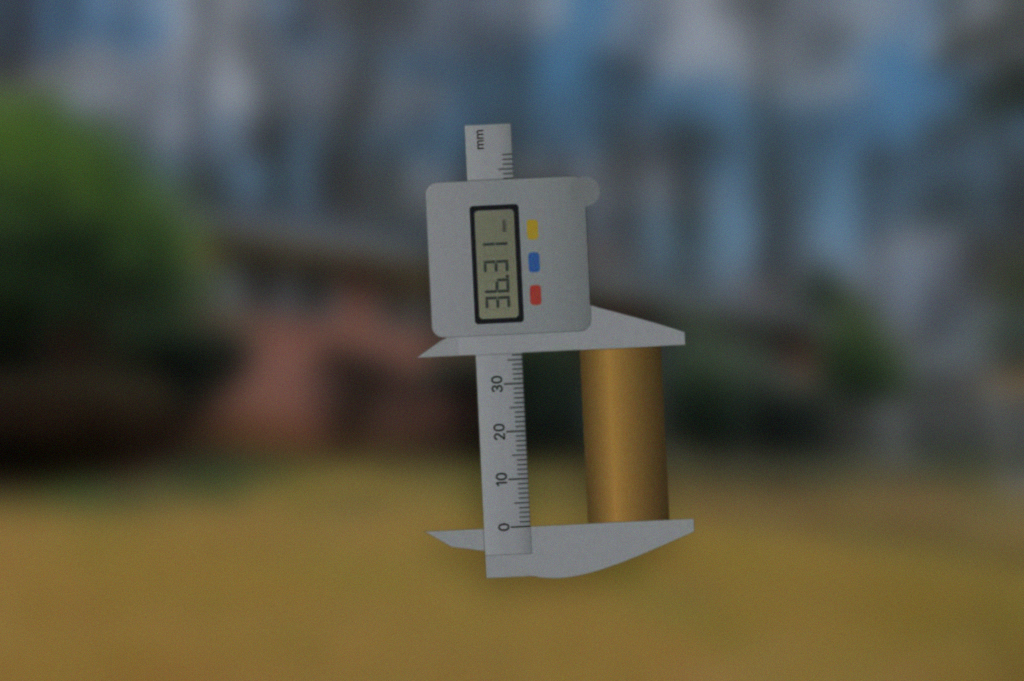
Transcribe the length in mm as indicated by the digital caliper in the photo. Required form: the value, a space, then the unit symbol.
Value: 36.31 mm
